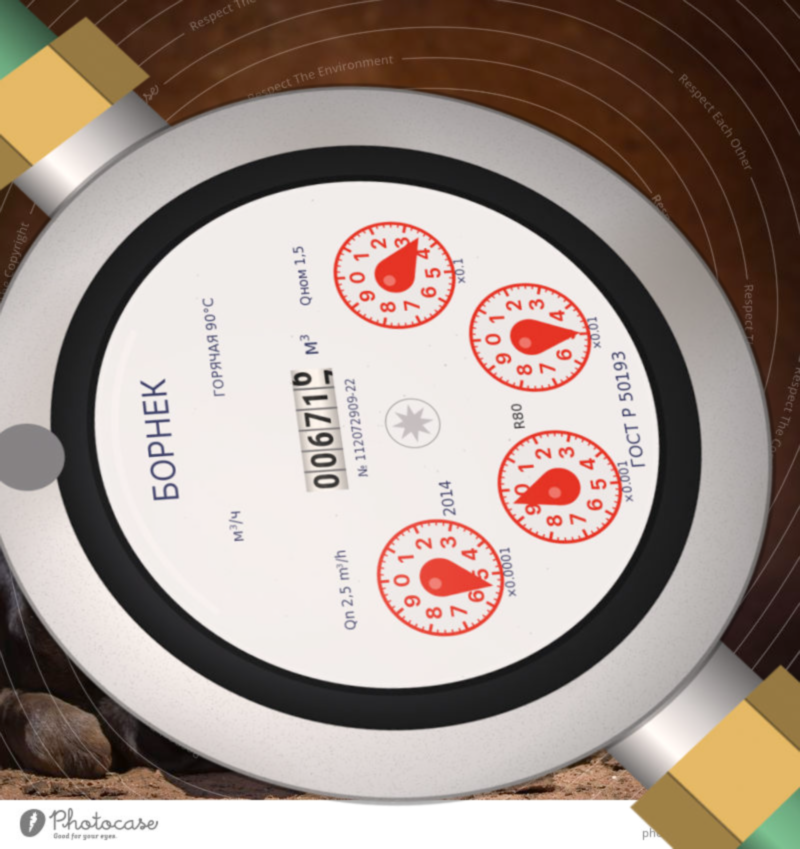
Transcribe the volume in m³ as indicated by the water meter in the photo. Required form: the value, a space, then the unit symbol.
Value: 6716.3495 m³
